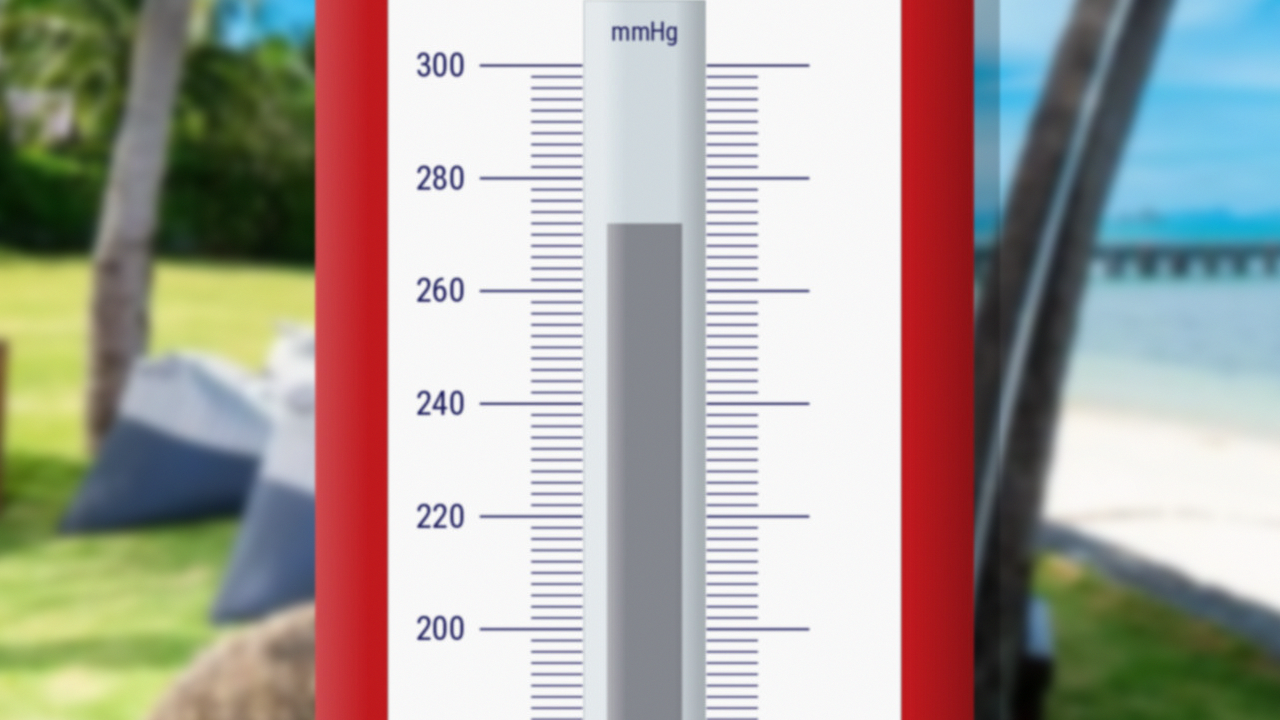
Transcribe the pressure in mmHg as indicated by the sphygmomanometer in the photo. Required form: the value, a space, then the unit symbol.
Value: 272 mmHg
